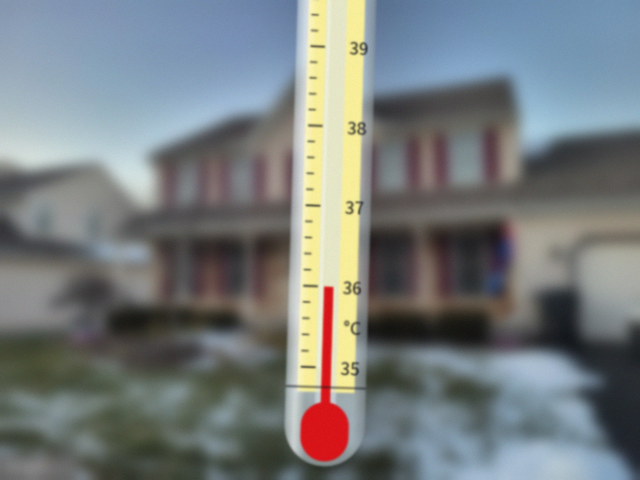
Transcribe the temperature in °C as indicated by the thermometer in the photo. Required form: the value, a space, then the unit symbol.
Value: 36 °C
